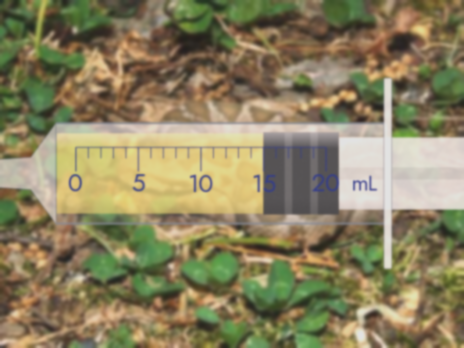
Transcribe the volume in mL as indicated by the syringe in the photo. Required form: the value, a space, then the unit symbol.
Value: 15 mL
